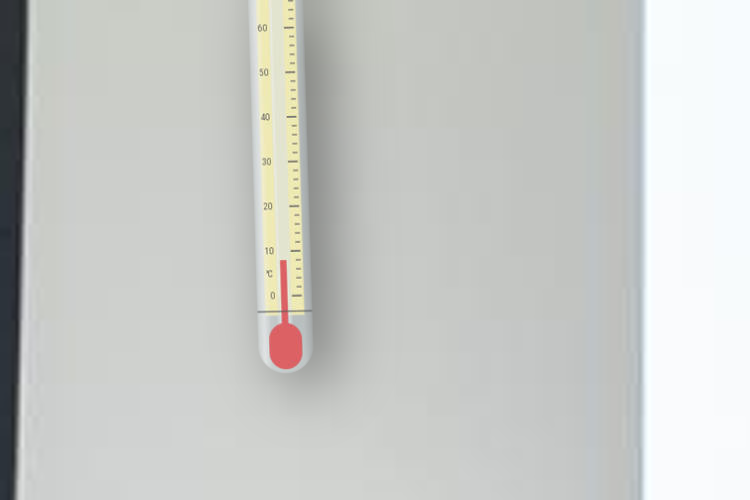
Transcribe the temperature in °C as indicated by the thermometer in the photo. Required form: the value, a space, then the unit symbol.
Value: 8 °C
